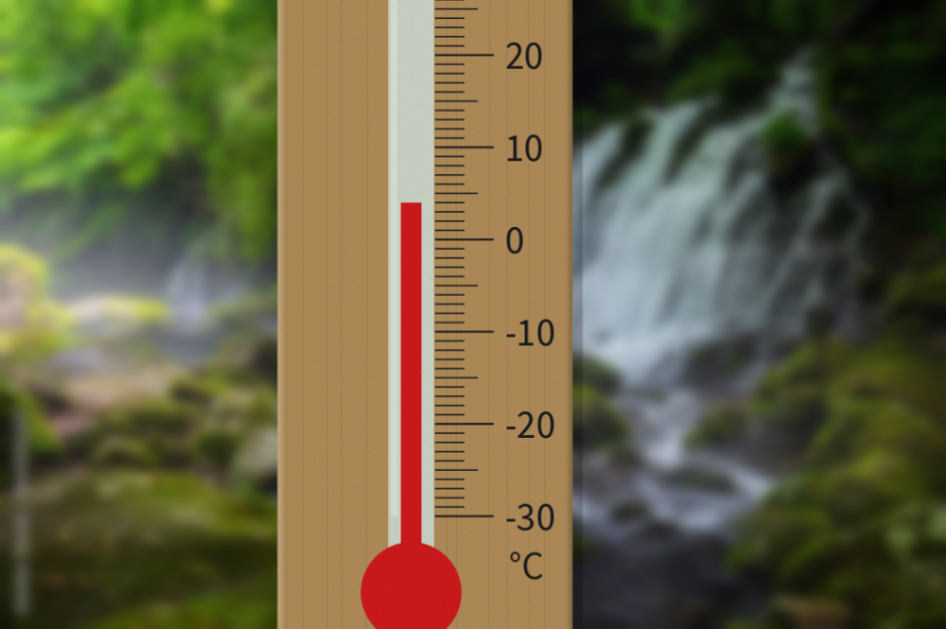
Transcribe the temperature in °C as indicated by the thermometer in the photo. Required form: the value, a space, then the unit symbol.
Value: 4 °C
